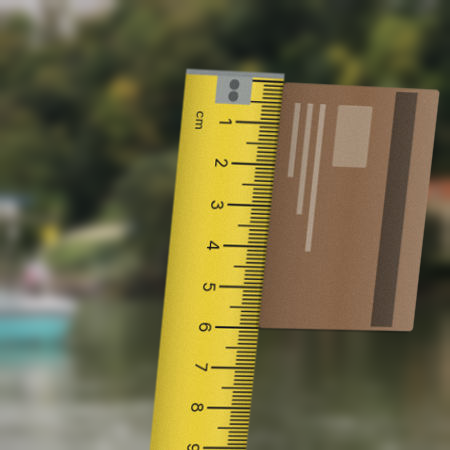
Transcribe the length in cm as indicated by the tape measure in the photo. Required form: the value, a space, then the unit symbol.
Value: 6 cm
